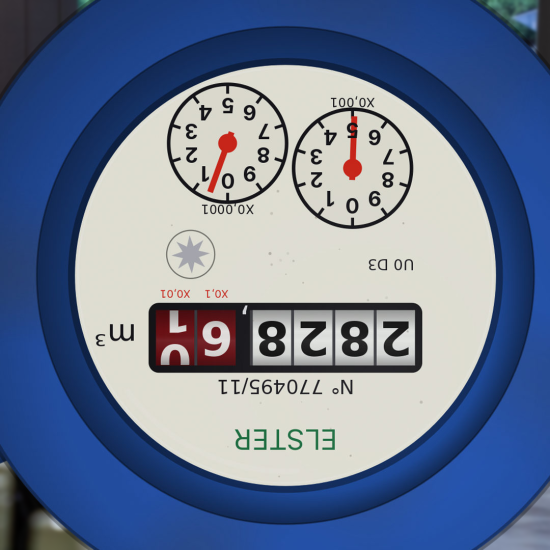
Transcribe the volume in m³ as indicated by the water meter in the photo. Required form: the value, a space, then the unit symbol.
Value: 2828.6050 m³
